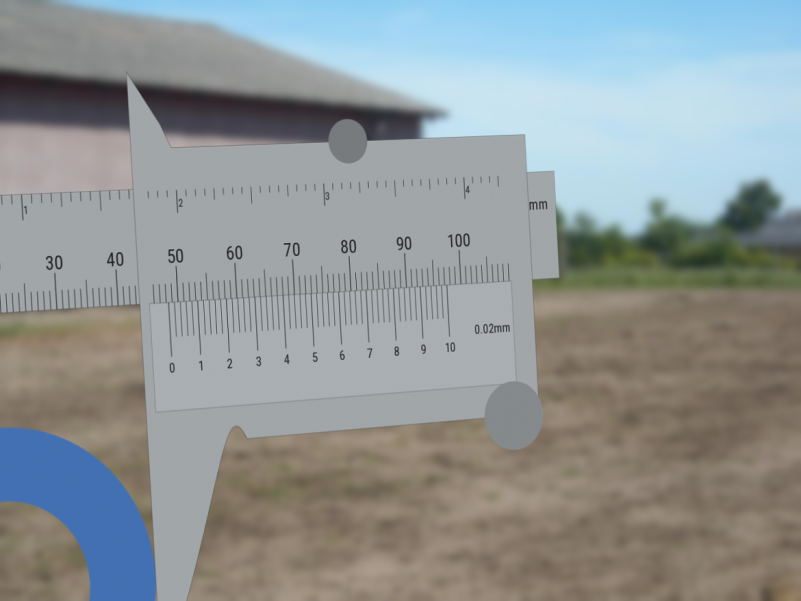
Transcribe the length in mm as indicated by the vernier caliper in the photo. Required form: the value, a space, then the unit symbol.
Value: 48.4 mm
